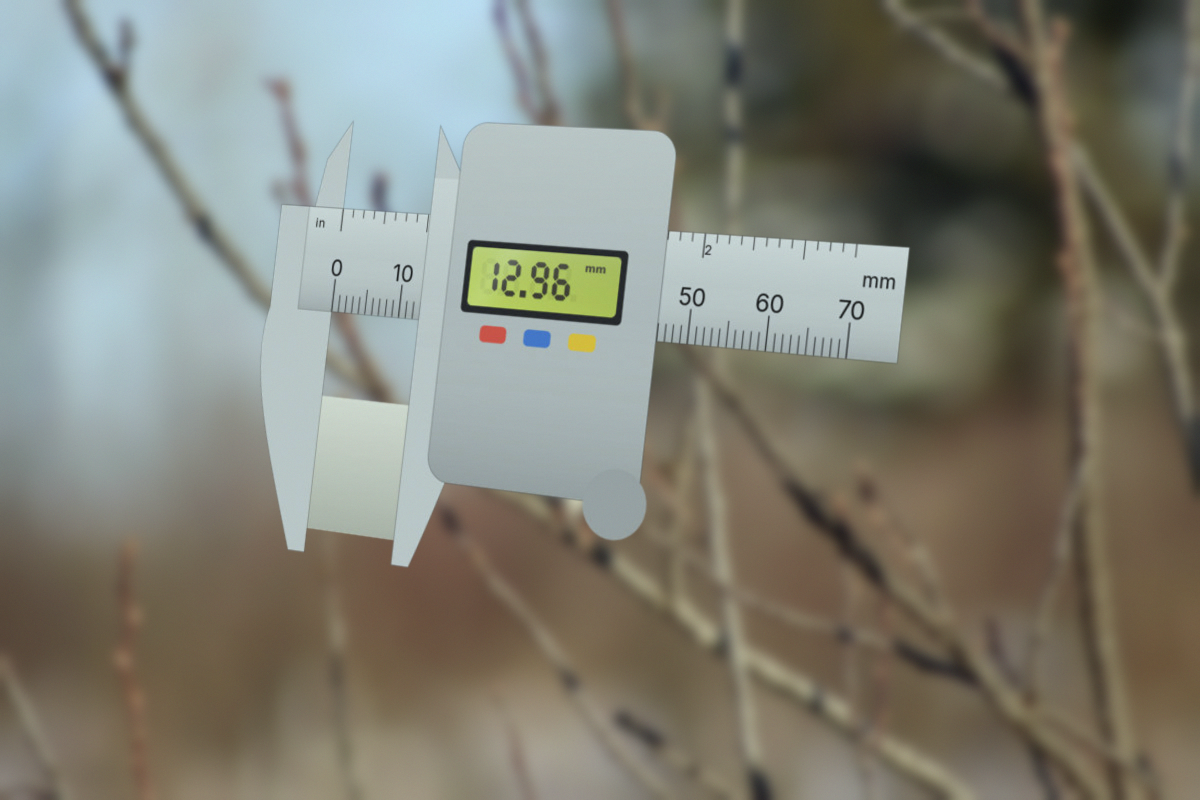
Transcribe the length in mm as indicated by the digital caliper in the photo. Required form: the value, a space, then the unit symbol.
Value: 12.96 mm
